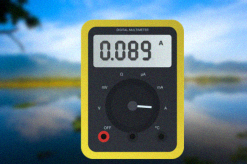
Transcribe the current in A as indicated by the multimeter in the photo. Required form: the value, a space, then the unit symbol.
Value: 0.089 A
